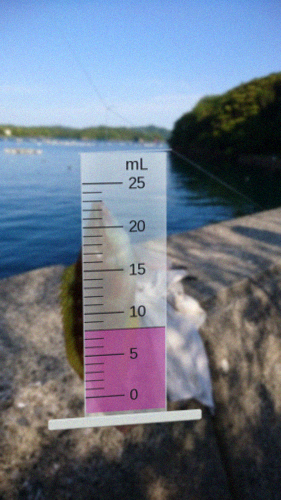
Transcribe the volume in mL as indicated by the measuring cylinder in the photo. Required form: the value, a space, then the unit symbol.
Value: 8 mL
